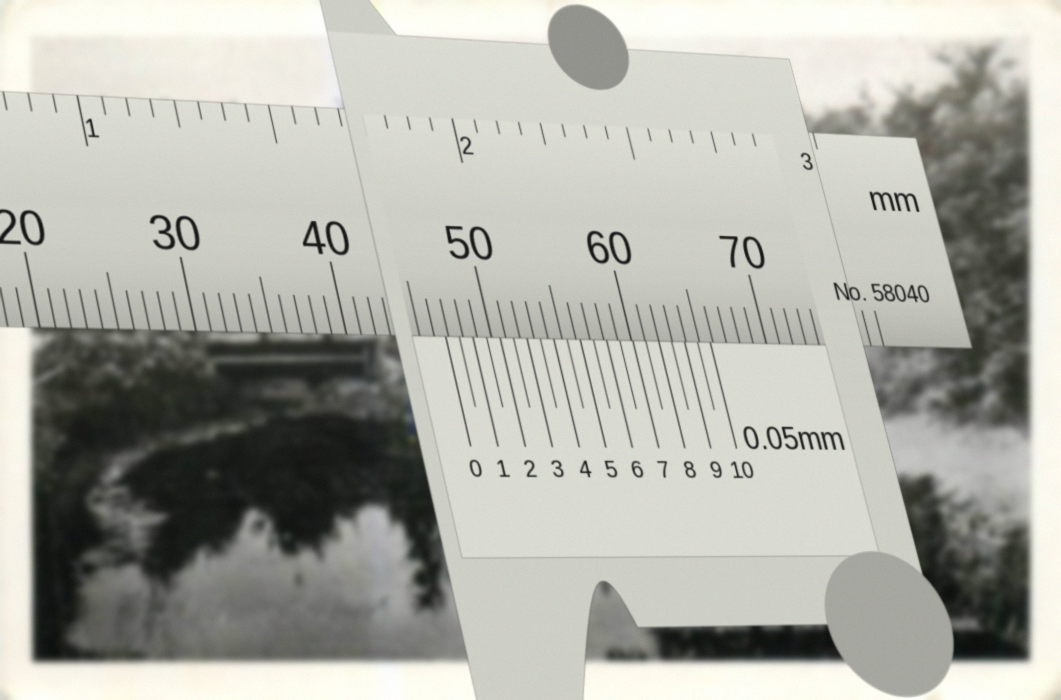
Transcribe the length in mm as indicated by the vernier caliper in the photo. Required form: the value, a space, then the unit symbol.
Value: 46.8 mm
